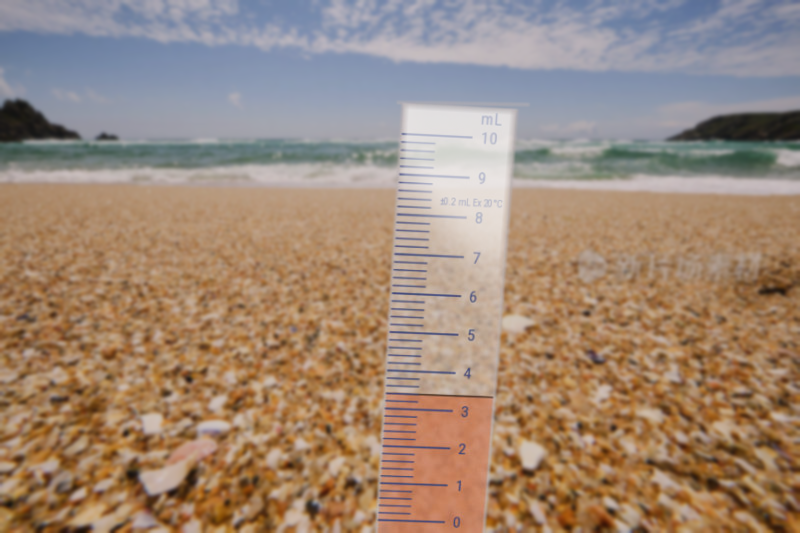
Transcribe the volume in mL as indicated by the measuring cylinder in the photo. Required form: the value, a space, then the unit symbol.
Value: 3.4 mL
